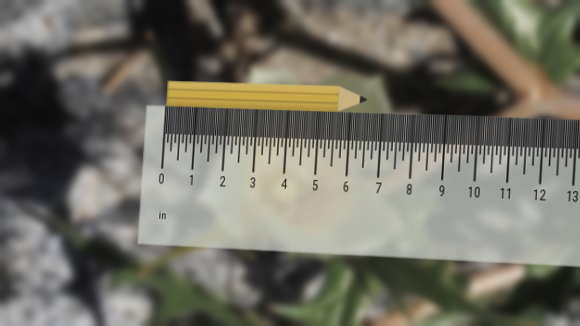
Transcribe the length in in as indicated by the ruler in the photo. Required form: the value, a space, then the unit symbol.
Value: 6.5 in
